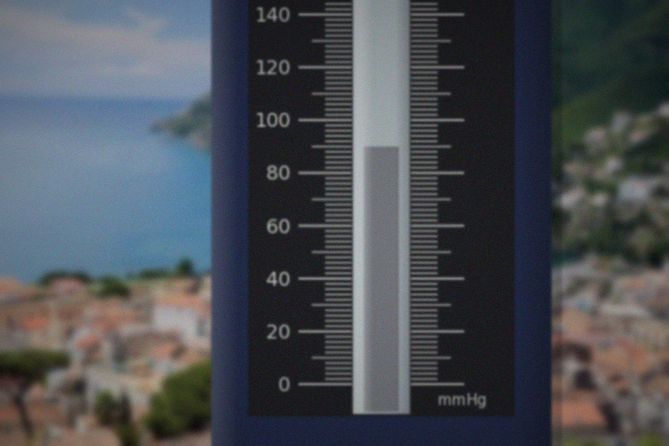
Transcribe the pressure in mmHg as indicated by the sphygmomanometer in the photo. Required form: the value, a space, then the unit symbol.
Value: 90 mmHg
